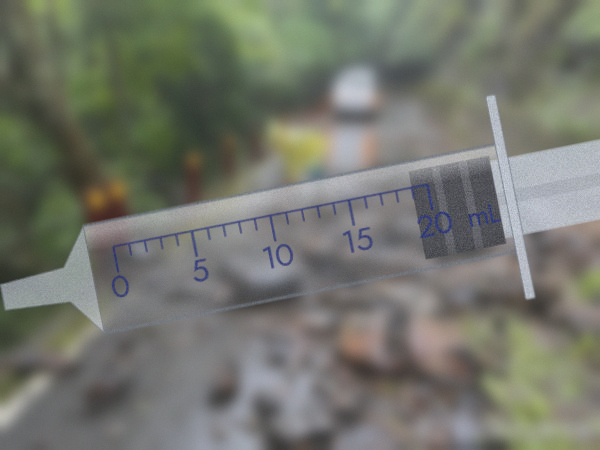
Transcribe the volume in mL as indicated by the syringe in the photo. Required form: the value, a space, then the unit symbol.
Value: 19 mL
